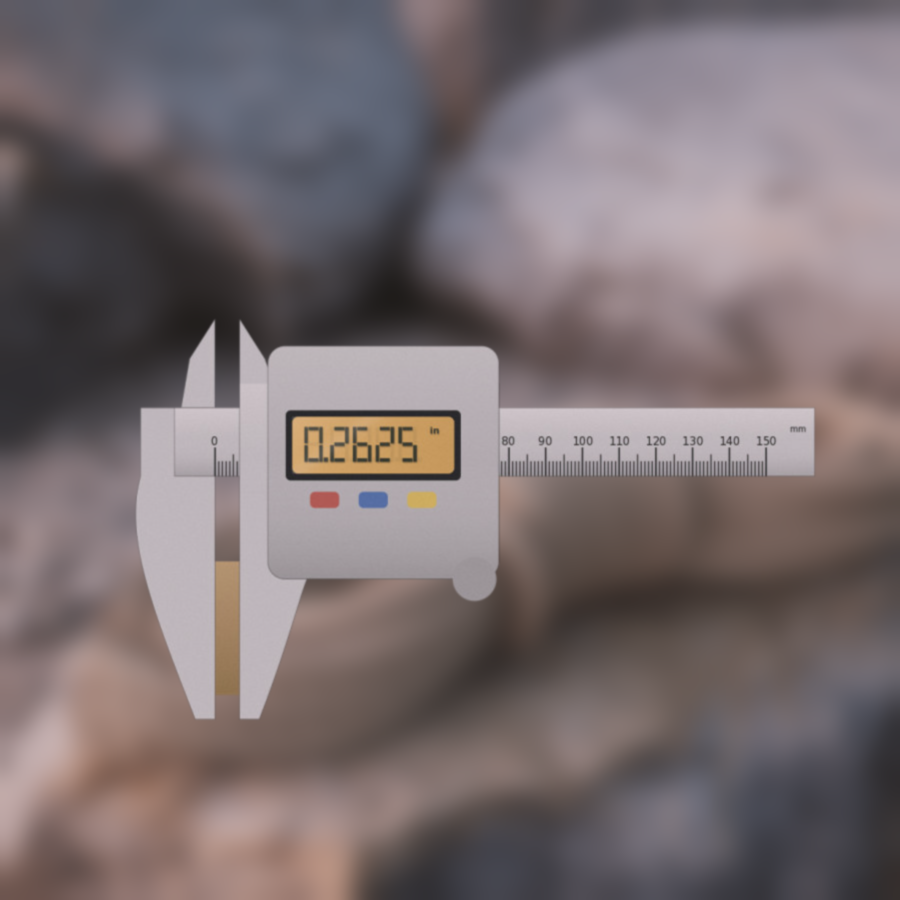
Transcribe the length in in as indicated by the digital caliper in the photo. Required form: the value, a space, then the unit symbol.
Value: 0.2625 in
